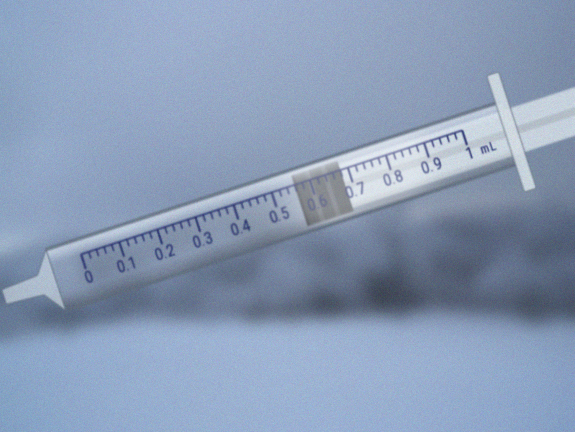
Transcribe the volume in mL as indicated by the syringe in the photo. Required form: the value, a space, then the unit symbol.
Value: 0.56 mL
